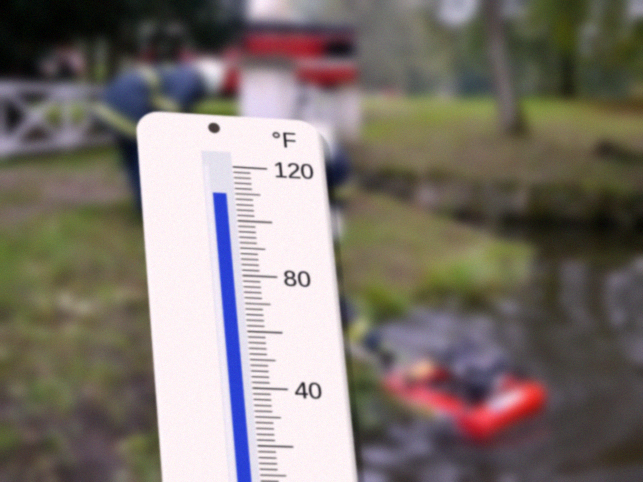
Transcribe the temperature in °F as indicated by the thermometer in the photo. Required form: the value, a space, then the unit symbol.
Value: 110 °F
